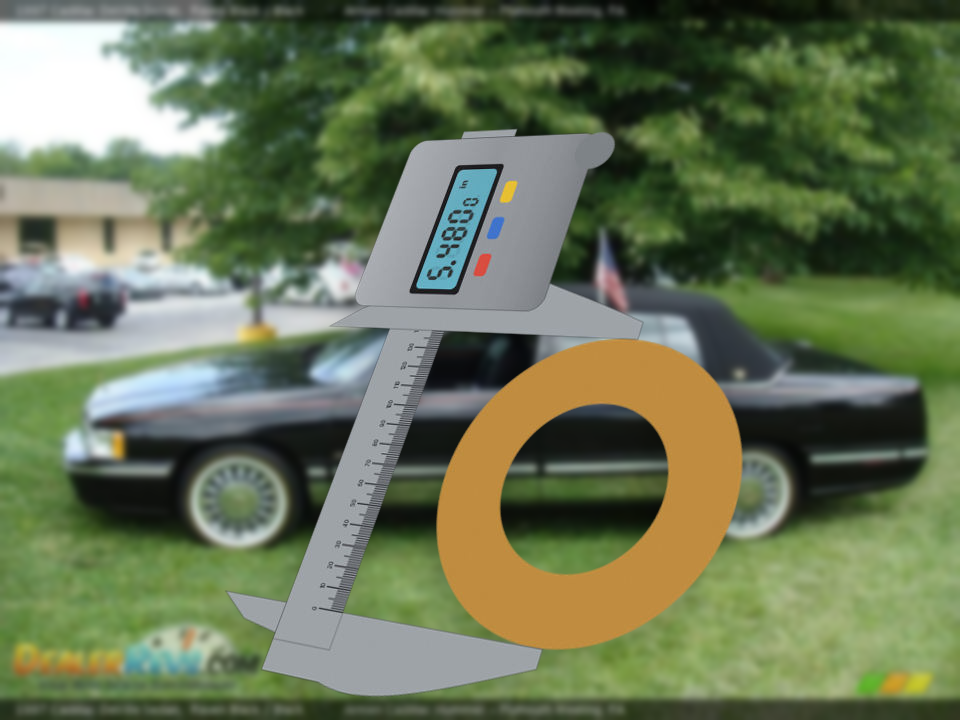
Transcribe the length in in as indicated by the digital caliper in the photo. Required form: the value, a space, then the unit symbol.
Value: 5.4800 in
